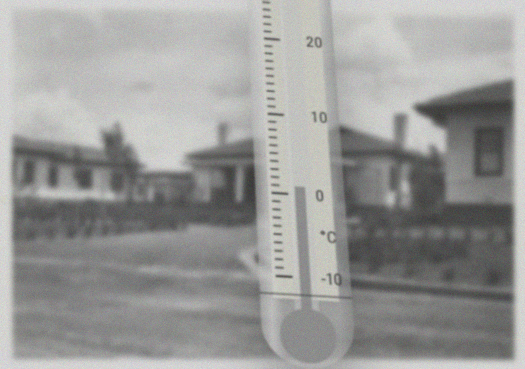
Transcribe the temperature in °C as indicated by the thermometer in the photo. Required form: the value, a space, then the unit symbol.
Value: 1 °C
